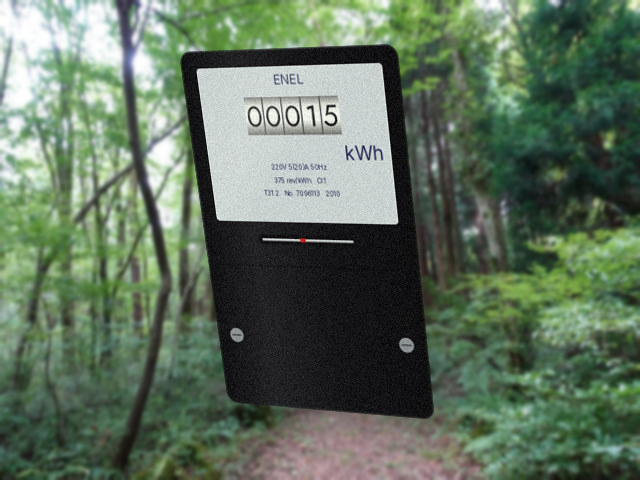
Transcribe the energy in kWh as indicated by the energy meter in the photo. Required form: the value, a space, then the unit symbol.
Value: 15 kWh
